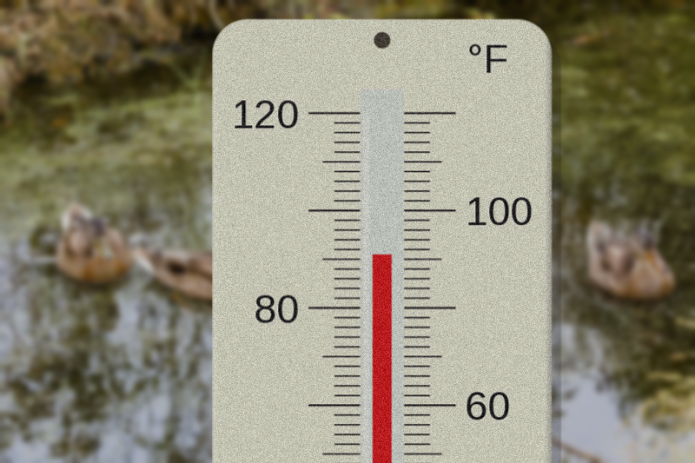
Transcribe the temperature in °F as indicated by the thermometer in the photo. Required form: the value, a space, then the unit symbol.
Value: 91 °F
